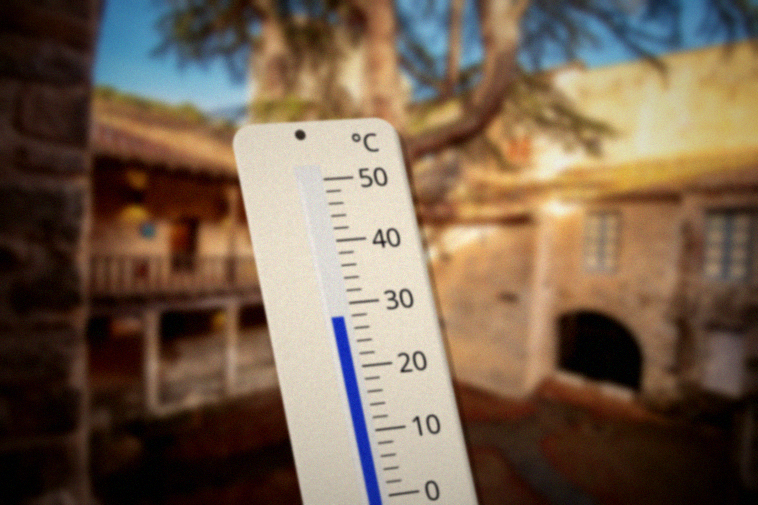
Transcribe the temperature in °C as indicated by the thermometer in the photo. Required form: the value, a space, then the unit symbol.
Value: 28 °C
